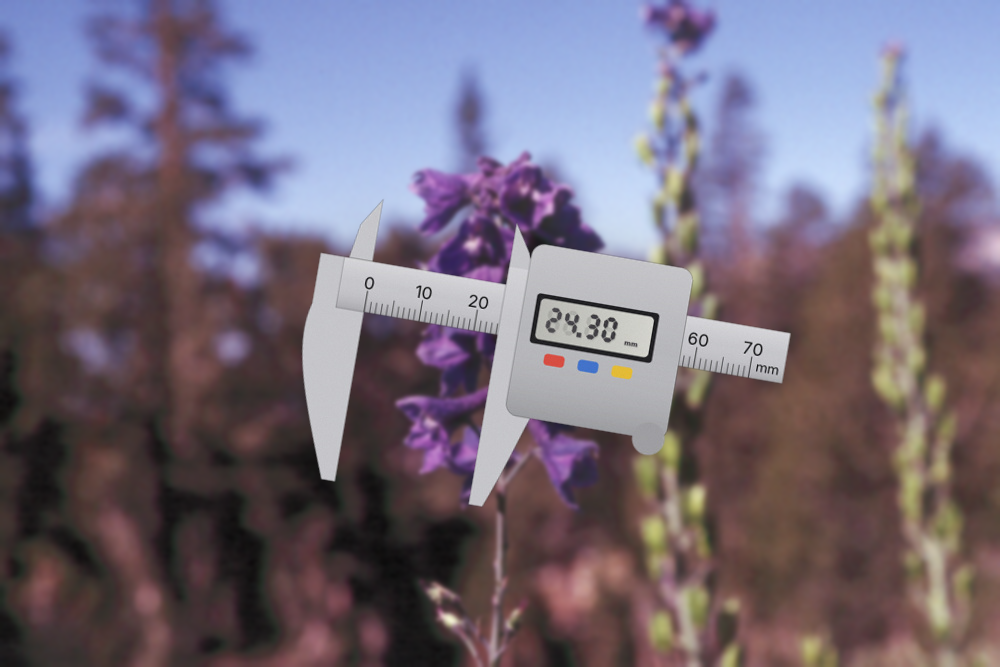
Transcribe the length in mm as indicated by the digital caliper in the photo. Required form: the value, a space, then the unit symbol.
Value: 24.30 mm
